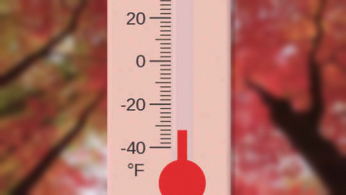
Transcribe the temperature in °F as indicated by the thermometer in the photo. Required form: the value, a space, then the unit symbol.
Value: -32 °F
